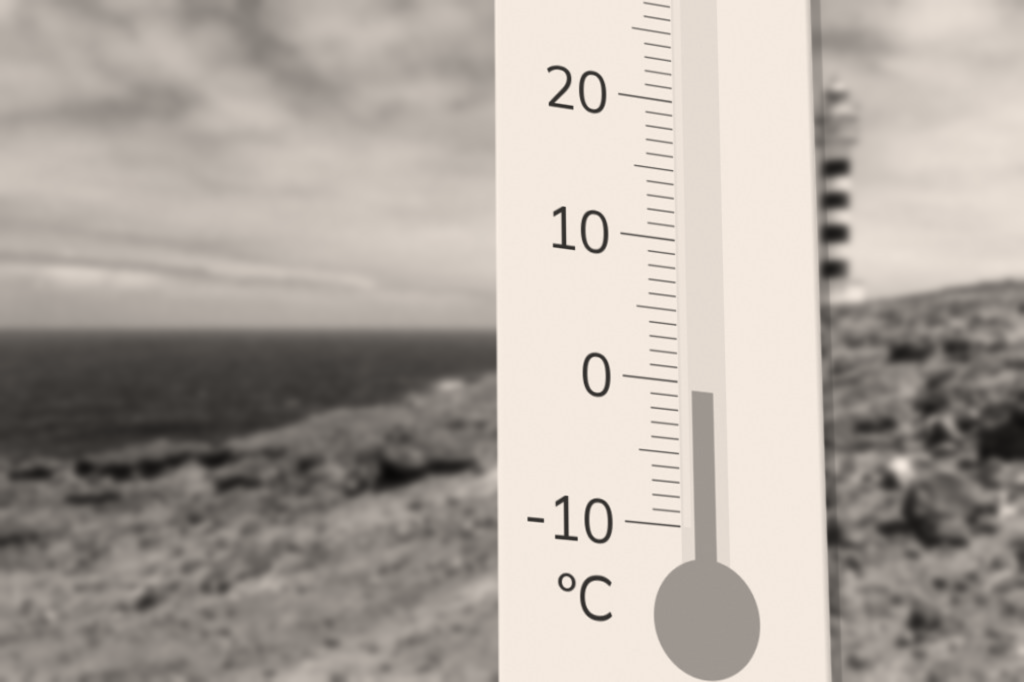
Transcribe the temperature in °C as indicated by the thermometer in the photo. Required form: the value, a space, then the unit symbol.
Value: -0.5 °C
